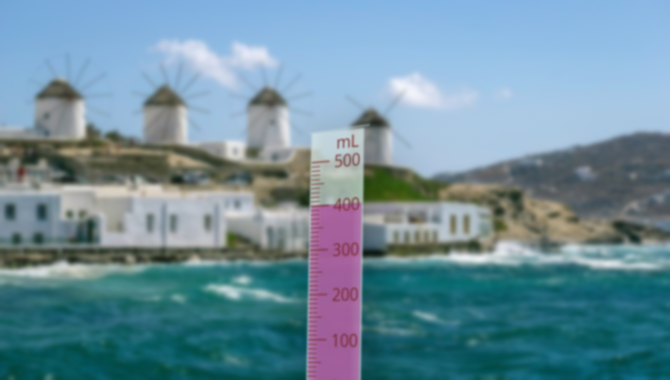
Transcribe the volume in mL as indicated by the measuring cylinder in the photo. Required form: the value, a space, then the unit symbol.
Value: 400 mL
